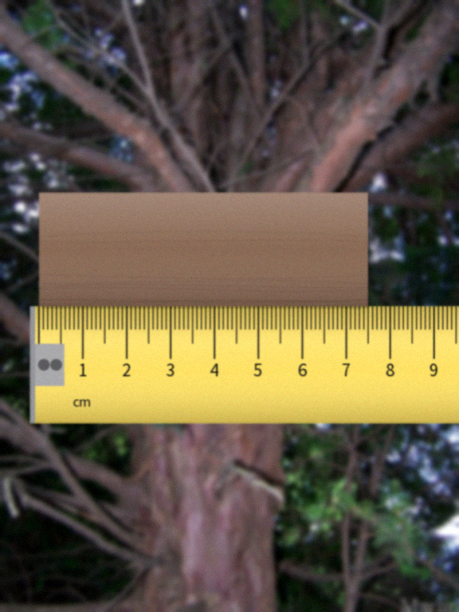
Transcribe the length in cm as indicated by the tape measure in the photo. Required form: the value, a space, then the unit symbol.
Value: 7.5 cm
